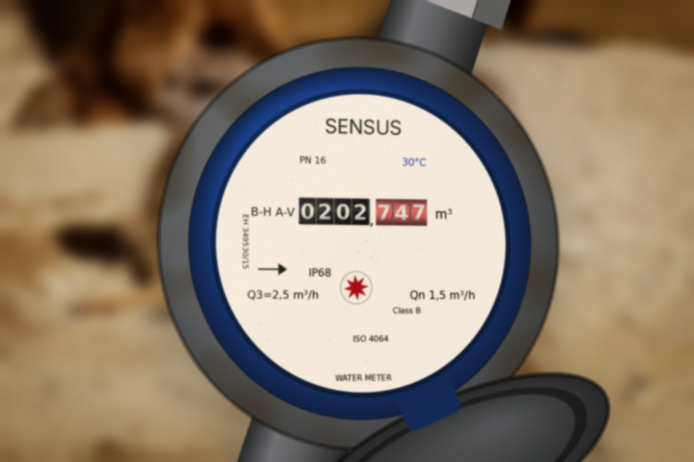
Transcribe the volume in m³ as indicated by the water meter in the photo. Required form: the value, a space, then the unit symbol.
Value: 202.747 m³
